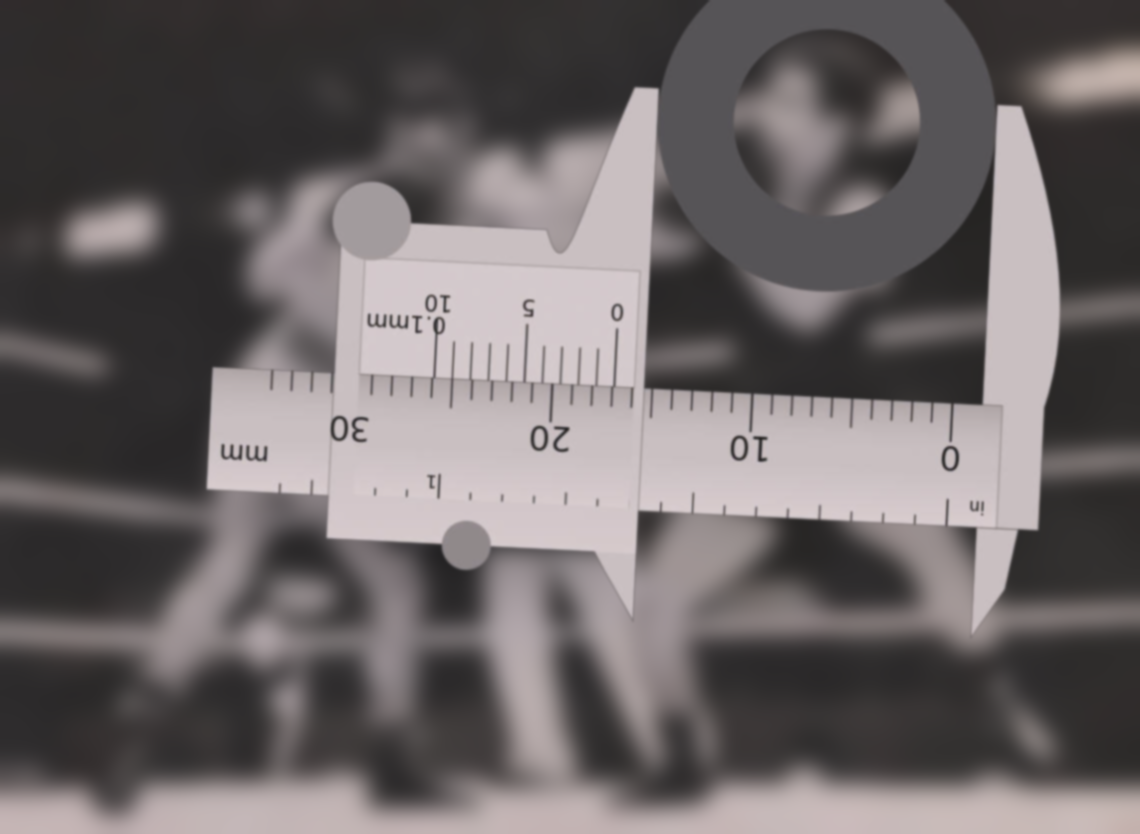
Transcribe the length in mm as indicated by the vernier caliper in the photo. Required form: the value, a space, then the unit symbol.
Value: 16.9 mm
